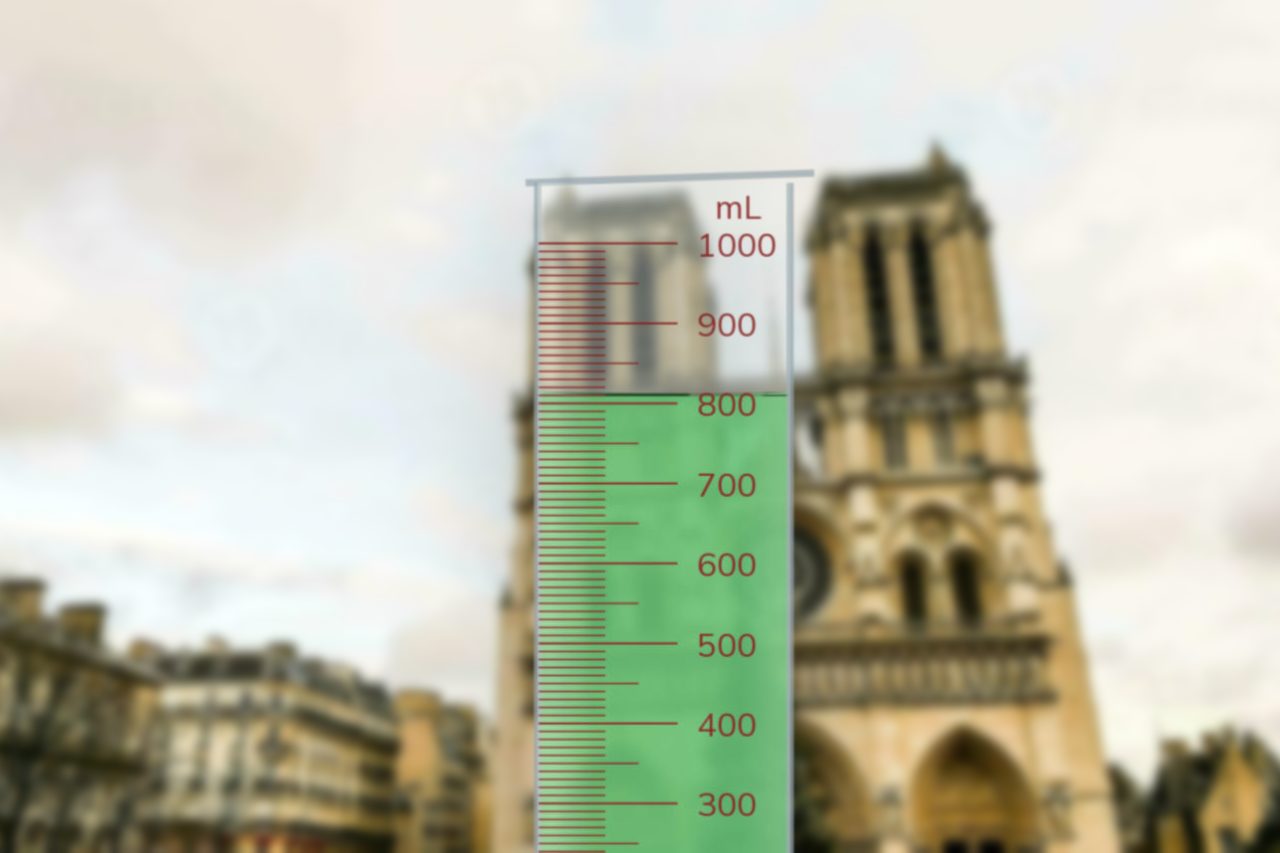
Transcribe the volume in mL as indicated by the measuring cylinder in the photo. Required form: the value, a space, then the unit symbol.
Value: 810 mL
